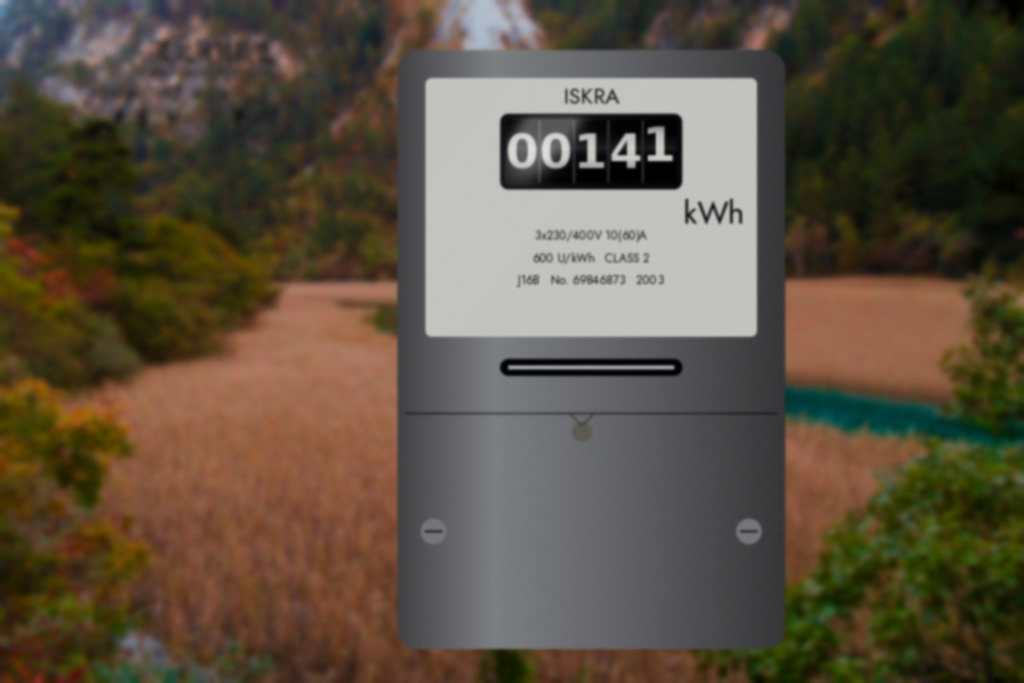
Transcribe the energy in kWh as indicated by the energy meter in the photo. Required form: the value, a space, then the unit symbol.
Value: 141 kWh
